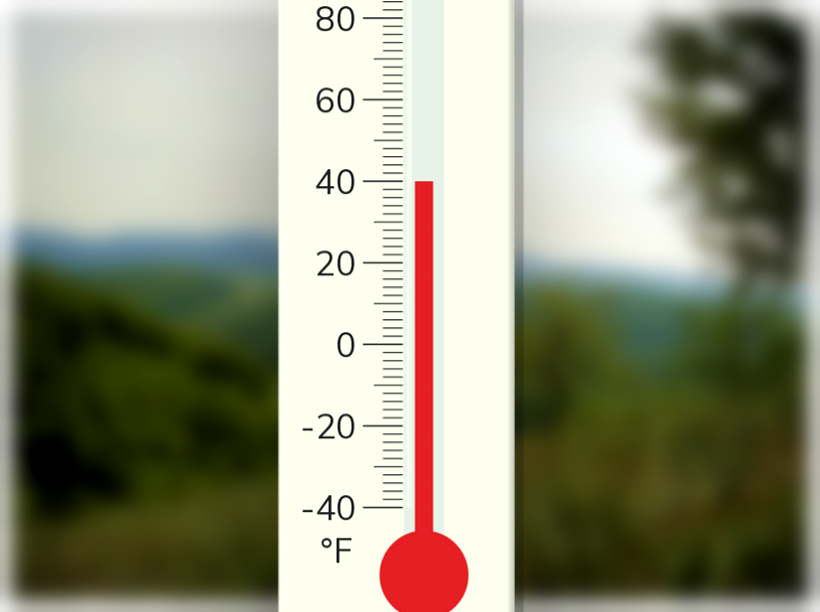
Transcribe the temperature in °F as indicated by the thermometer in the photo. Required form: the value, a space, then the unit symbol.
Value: 40 °F
